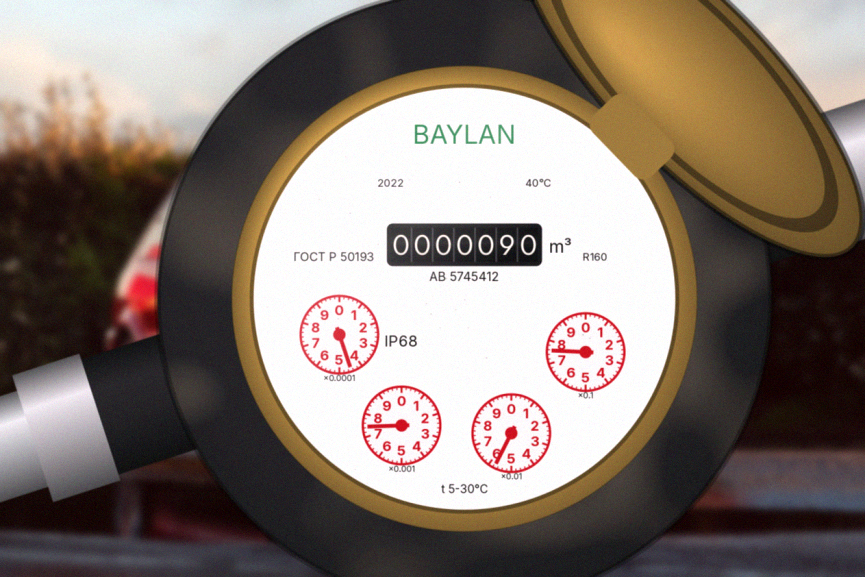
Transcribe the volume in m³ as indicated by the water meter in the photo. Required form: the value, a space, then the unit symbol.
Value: 90.7574 m³
